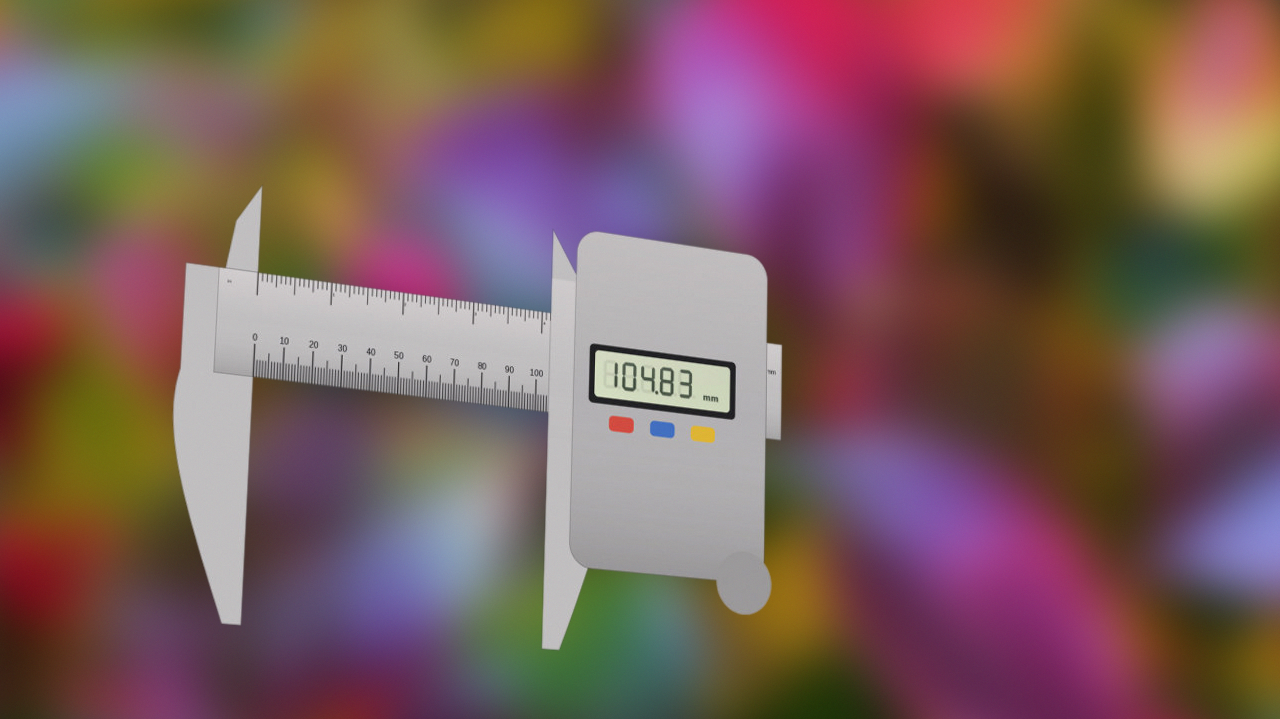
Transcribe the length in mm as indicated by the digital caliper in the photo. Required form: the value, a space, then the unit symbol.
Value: 104.83 mm
